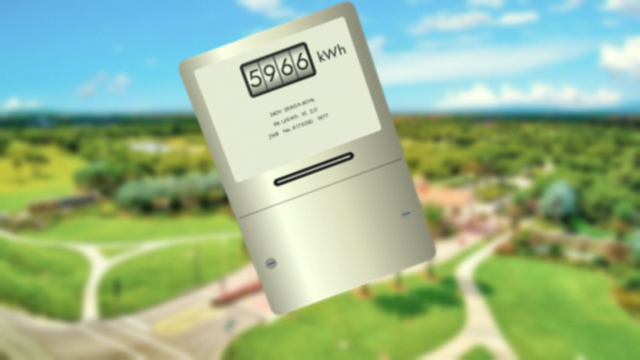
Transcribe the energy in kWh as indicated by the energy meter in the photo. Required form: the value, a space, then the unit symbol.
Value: 5966 kWh
